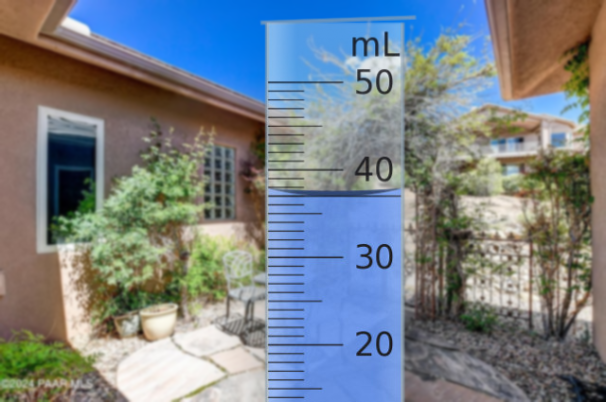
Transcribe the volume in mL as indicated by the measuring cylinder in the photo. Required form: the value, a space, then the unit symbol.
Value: 37 mL
